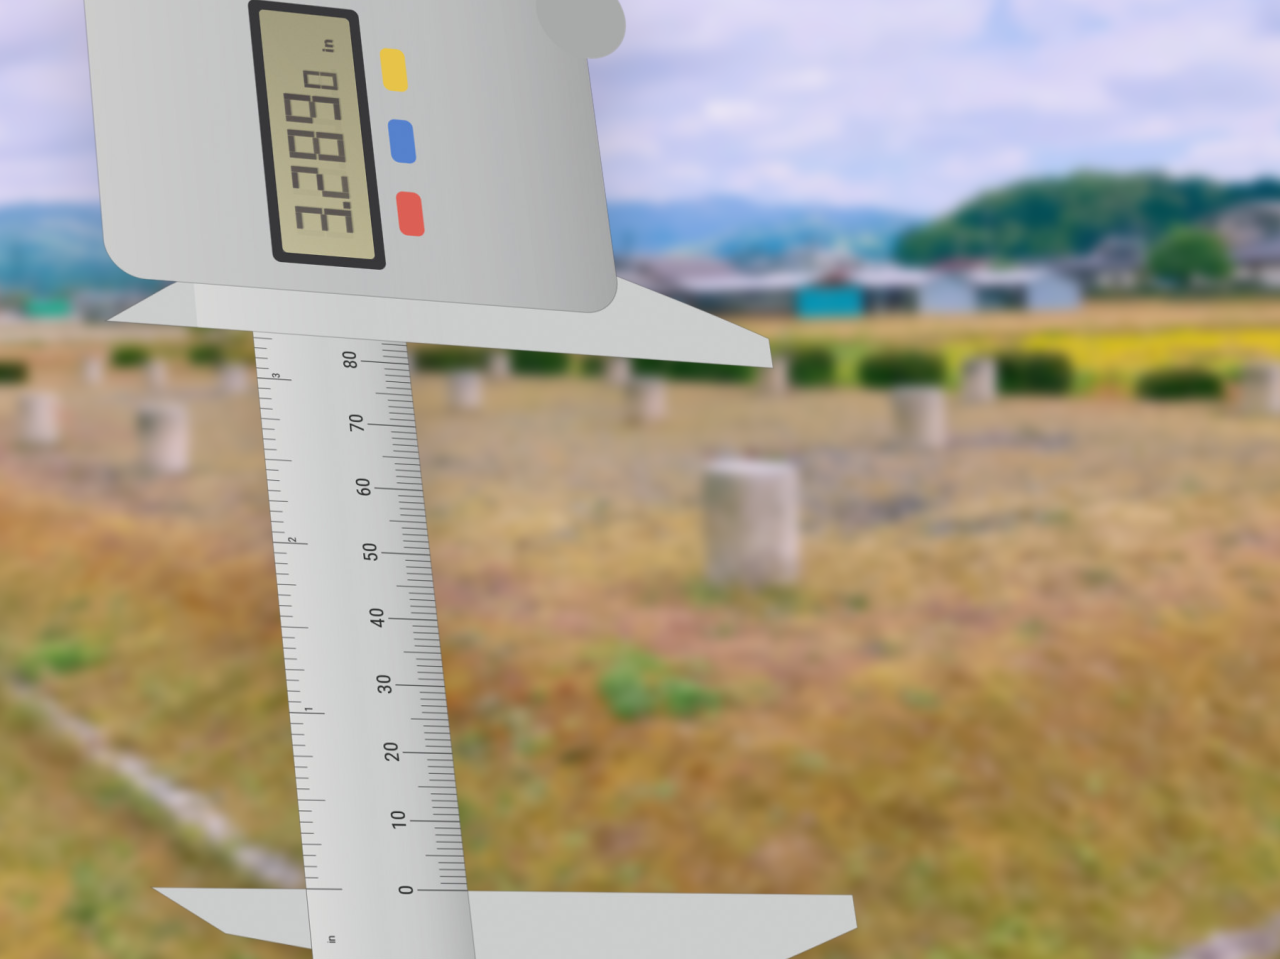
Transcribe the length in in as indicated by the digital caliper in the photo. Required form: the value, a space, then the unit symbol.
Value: 3.2890 in
